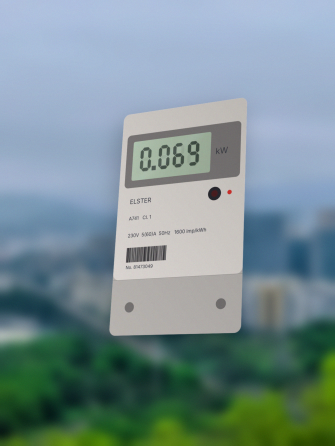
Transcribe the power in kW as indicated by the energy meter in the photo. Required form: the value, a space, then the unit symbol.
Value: 0.069 kW
